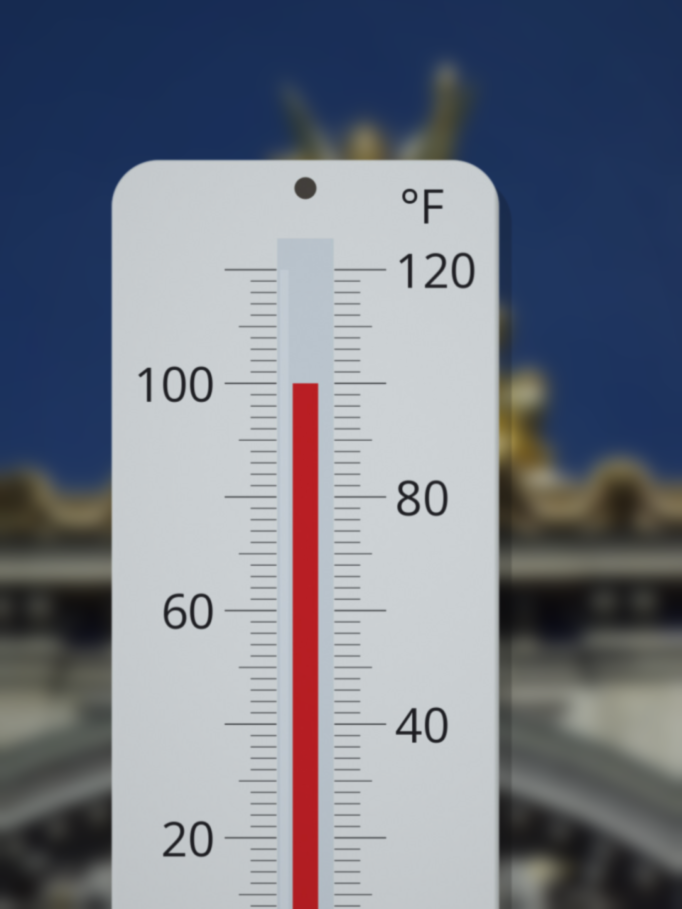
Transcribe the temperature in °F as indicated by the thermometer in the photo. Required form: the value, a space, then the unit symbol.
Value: 100 °F
